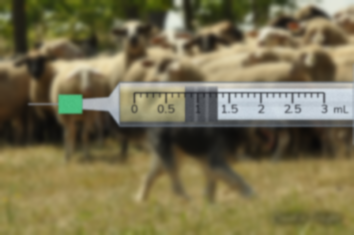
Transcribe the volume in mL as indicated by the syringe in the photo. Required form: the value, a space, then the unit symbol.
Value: 0.8 mL
